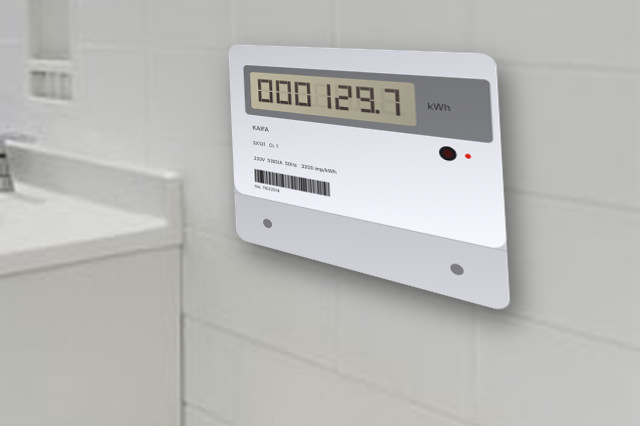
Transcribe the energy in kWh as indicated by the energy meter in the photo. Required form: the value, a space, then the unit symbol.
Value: 129.7 kWh
